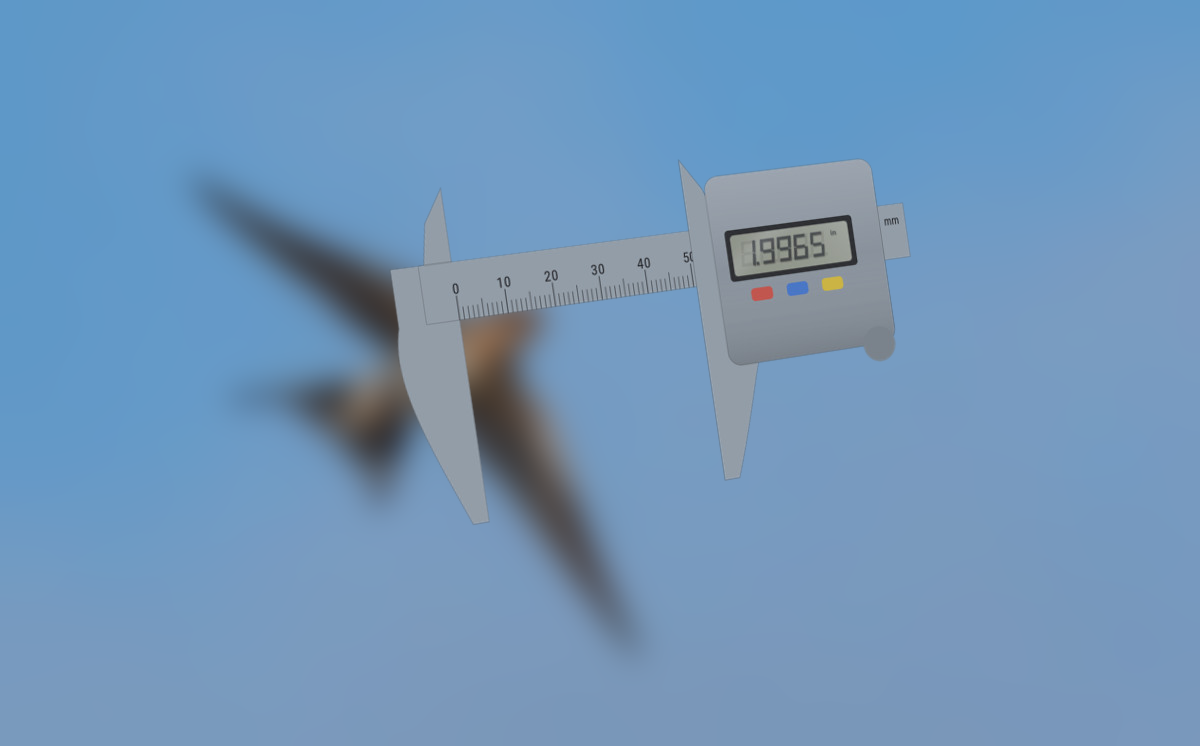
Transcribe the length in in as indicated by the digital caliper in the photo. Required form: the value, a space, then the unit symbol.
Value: 1.9965 in
